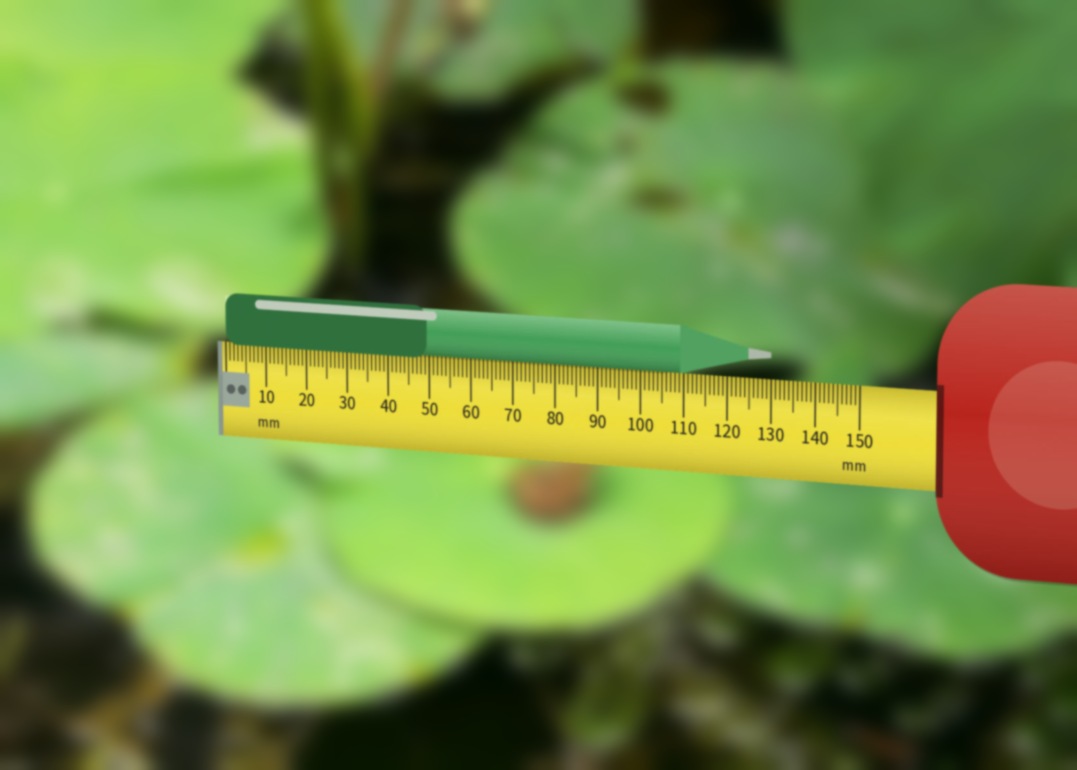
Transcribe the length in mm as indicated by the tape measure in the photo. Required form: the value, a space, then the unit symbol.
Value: 130 mm
